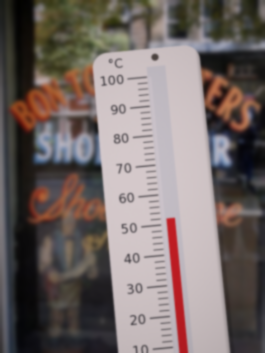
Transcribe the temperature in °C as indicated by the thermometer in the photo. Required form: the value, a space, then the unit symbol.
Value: 52 °C
